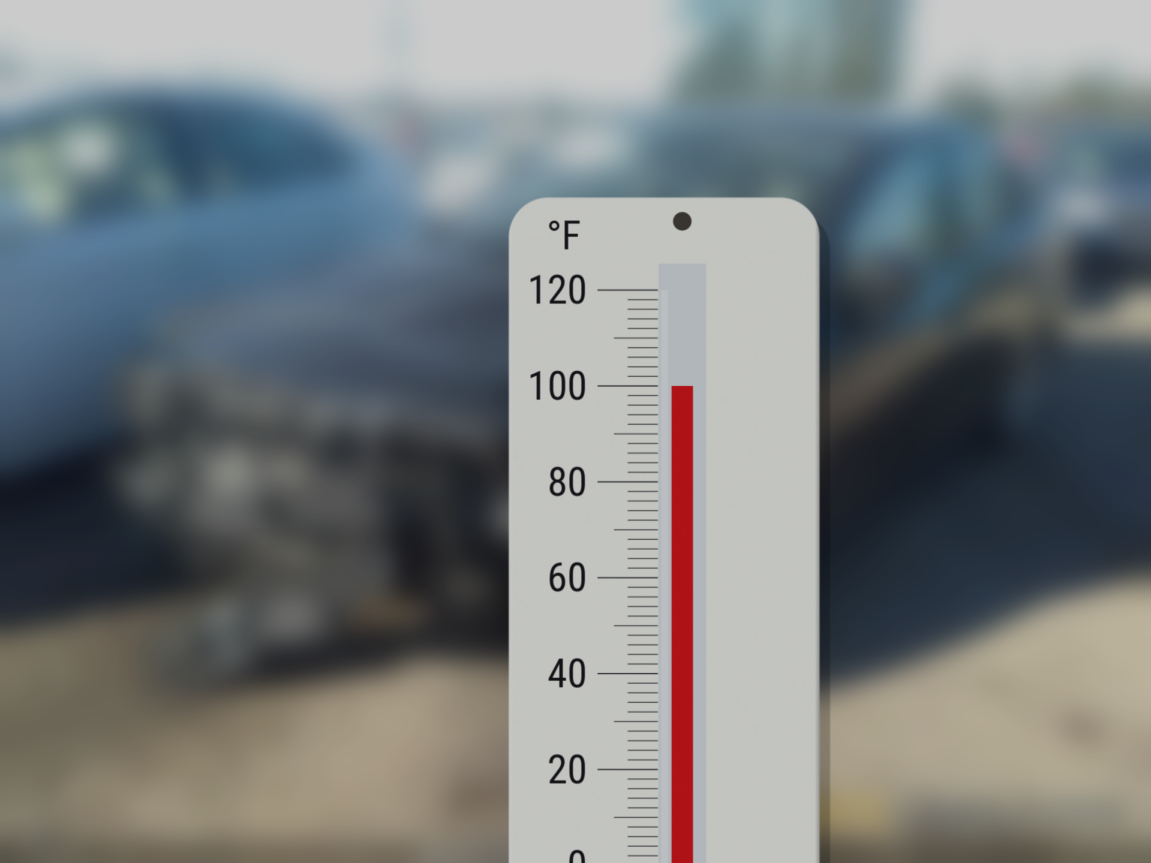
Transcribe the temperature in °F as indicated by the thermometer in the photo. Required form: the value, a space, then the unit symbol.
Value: 100 °F
